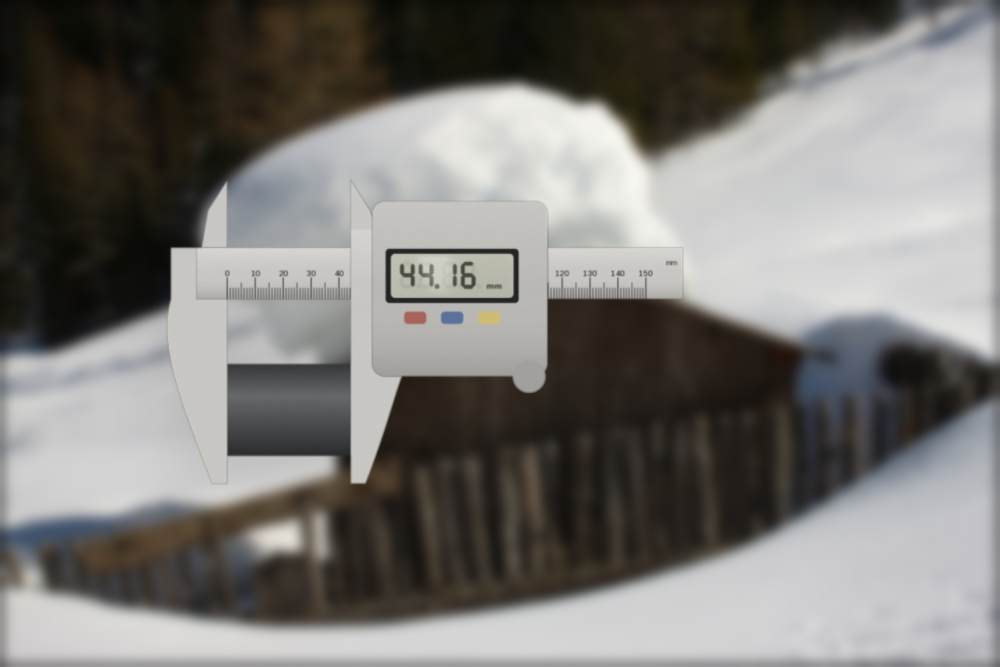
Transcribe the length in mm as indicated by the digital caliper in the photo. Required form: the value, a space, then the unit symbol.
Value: 44.16 mm
